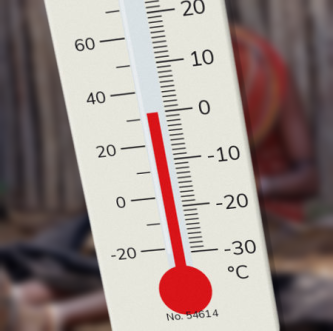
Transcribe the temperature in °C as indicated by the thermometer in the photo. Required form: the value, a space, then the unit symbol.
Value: 0 °C
